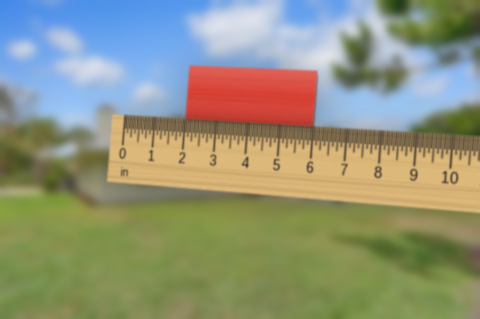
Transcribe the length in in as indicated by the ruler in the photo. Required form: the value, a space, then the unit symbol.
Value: 4 in
